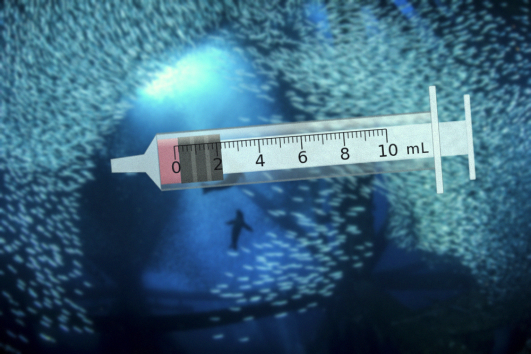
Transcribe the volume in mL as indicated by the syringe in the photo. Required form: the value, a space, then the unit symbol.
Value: 0.2 mL
